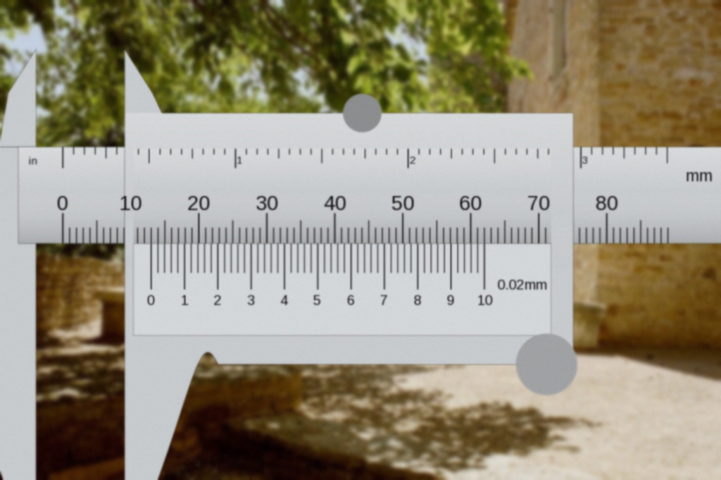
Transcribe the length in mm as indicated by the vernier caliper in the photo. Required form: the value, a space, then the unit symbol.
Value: 13.0 mm
